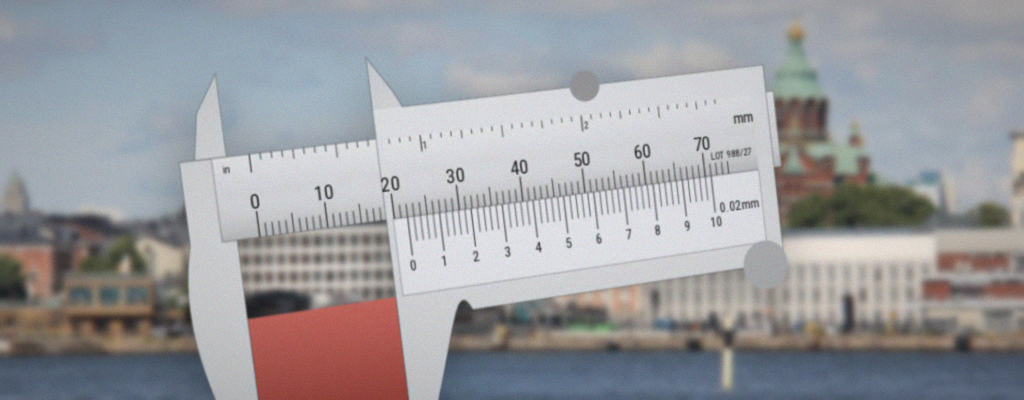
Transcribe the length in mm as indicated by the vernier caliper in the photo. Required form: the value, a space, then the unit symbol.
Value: 22.0 mm
